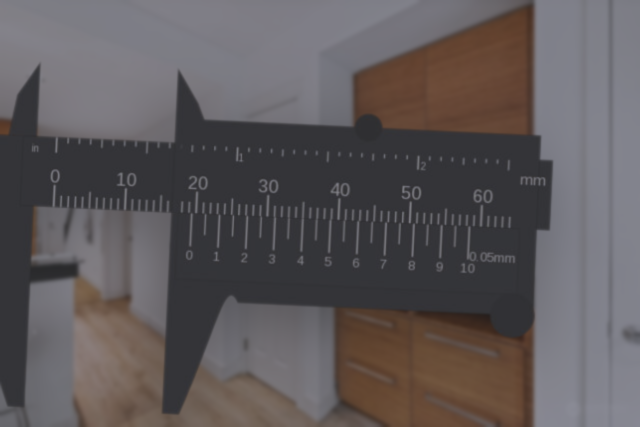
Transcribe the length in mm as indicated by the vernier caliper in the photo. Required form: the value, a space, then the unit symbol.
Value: 19.4 mm
